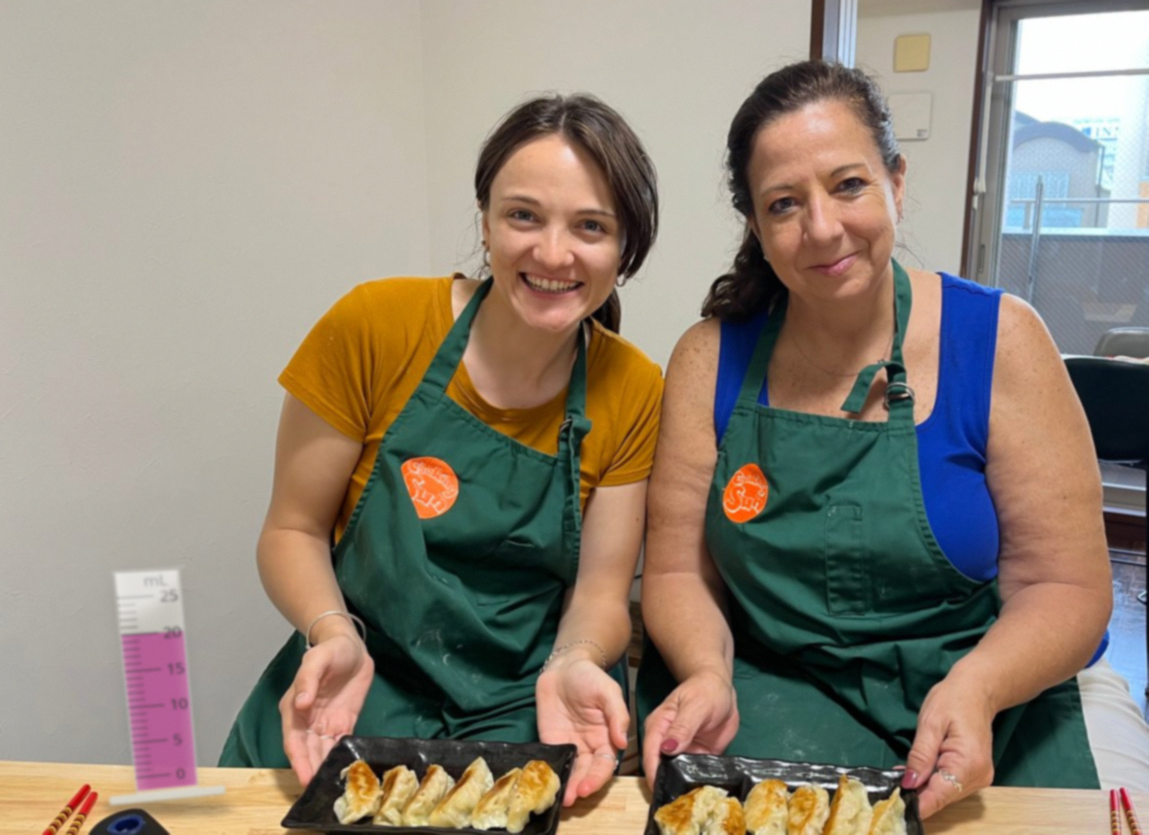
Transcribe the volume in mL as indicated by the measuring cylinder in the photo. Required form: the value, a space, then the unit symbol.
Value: 20 mL
